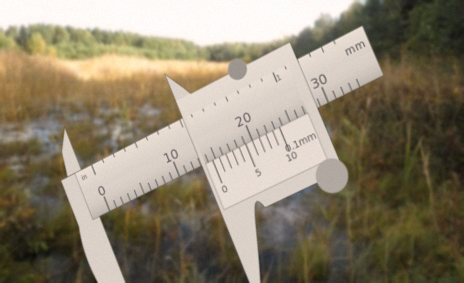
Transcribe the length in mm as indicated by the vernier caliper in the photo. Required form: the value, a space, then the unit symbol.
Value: 14.6 mm
